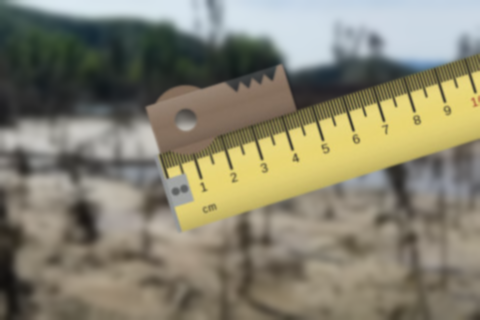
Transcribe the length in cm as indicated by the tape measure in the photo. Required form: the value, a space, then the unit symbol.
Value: 4.5 cm
